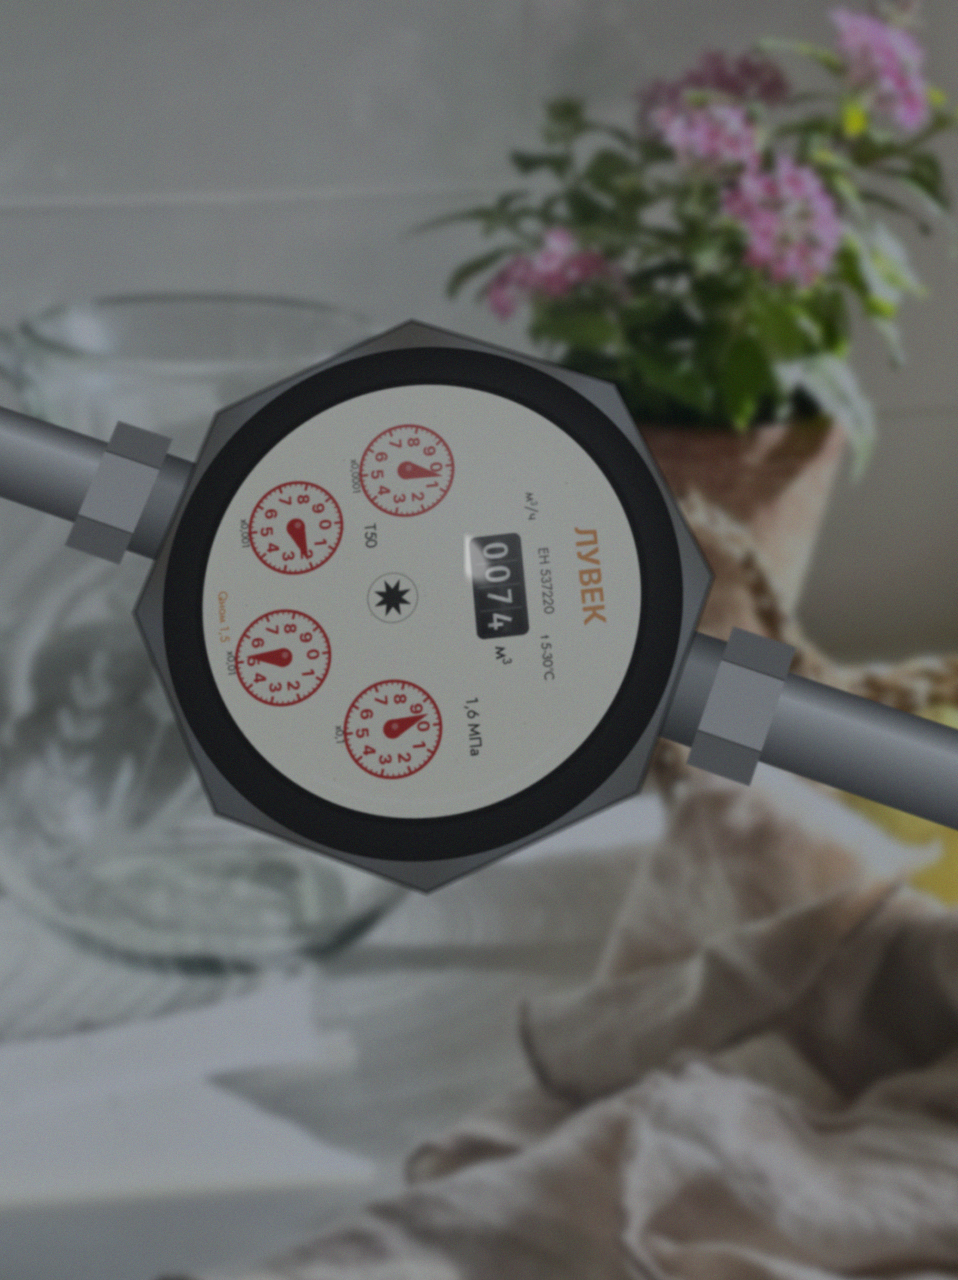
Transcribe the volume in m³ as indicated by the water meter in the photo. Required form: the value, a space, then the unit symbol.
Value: 73.9520 m³
